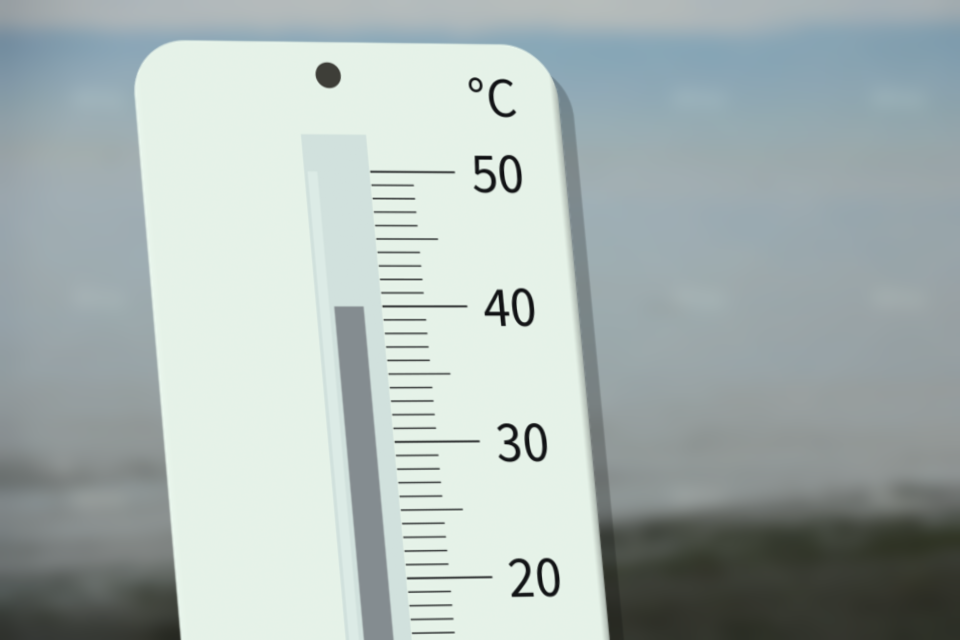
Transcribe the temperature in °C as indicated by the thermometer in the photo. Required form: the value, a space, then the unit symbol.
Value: 40 °C
